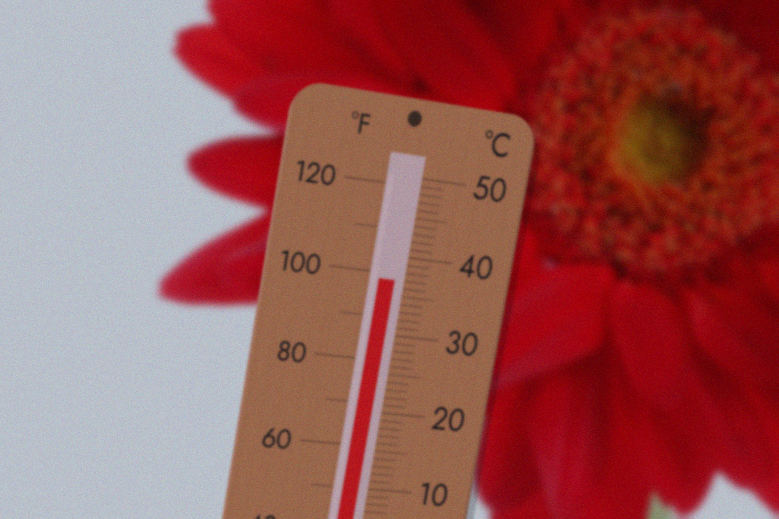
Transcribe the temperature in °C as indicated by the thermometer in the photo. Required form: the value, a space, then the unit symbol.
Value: 37 °C
